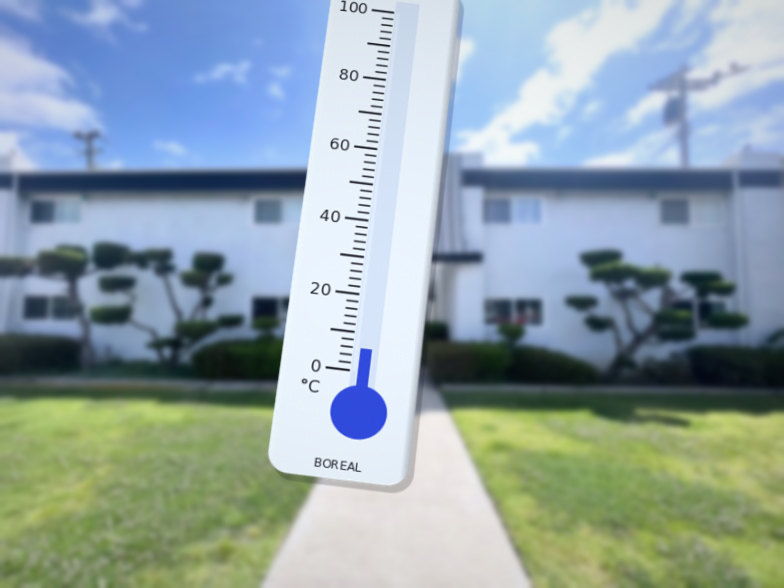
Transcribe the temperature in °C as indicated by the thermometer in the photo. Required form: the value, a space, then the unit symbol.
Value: 6 °C
